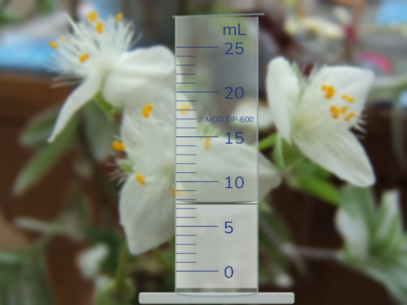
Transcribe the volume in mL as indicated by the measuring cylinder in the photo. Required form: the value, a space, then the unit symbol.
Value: 7.5 mL
